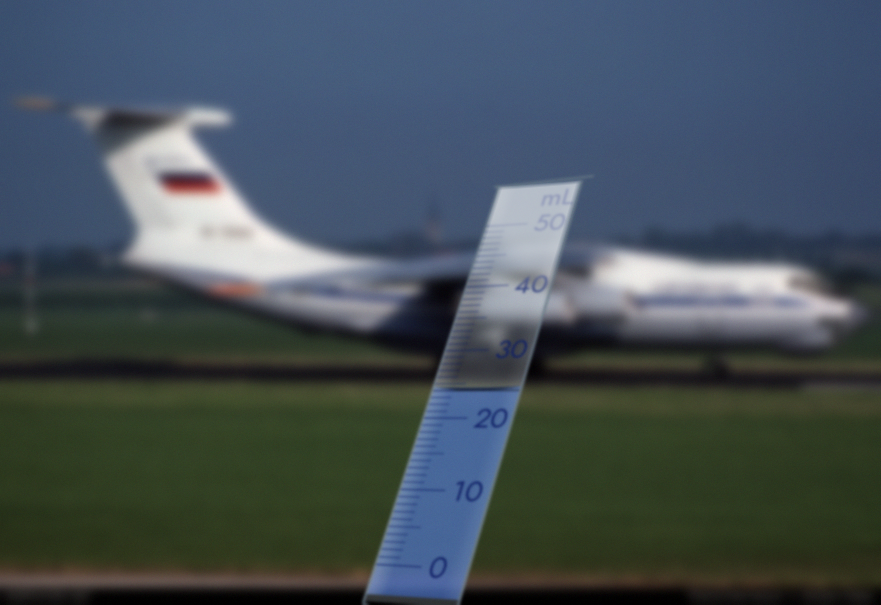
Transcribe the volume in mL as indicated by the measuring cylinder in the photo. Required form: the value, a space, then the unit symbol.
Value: 24 mL
